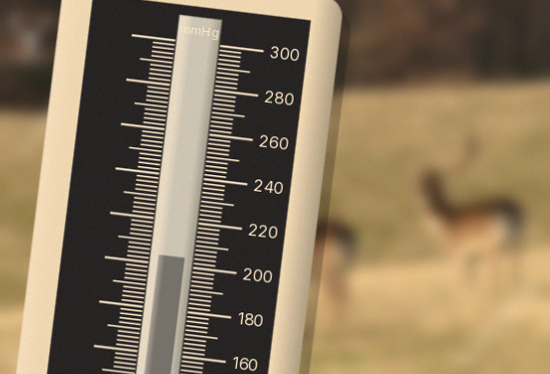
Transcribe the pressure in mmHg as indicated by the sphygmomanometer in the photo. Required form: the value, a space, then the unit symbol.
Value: 204 mmHg
